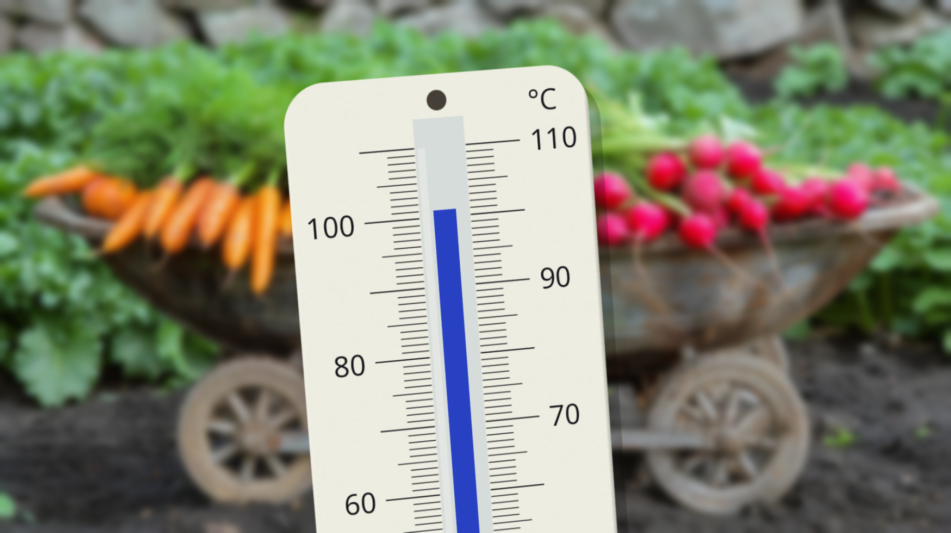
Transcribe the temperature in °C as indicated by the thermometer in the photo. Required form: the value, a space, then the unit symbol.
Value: 101 °C
